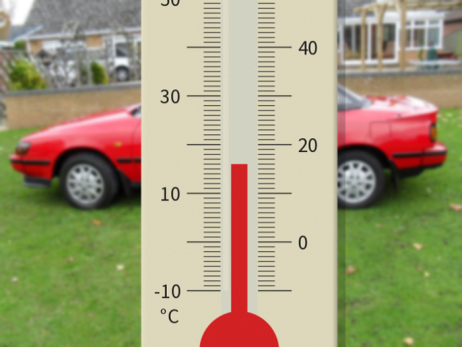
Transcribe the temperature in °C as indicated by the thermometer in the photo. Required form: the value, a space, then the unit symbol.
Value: 16 °C
